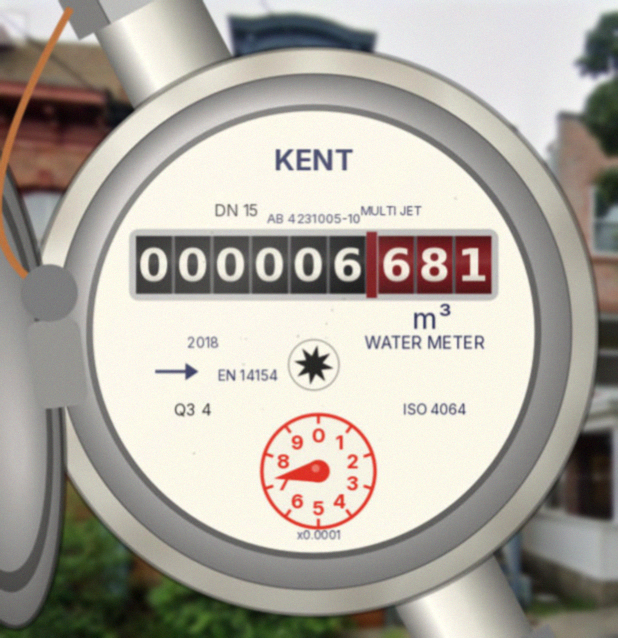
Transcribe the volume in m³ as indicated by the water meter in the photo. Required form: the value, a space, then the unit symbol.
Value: 6.6817 m³
